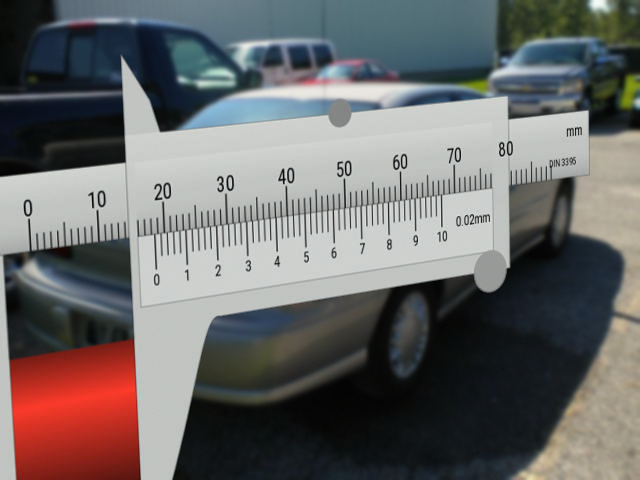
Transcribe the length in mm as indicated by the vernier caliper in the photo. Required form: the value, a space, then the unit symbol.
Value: 18.5 mm
